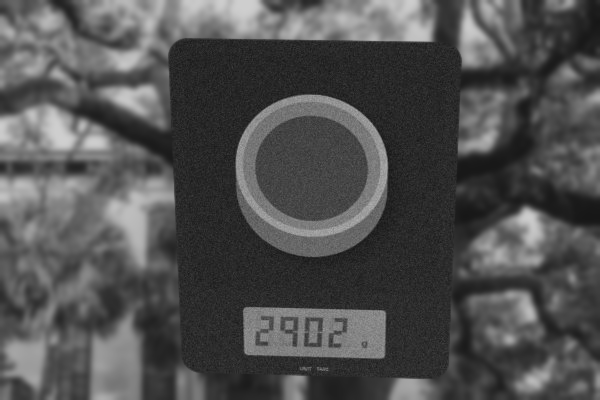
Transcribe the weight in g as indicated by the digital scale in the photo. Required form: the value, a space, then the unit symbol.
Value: 2902 g
